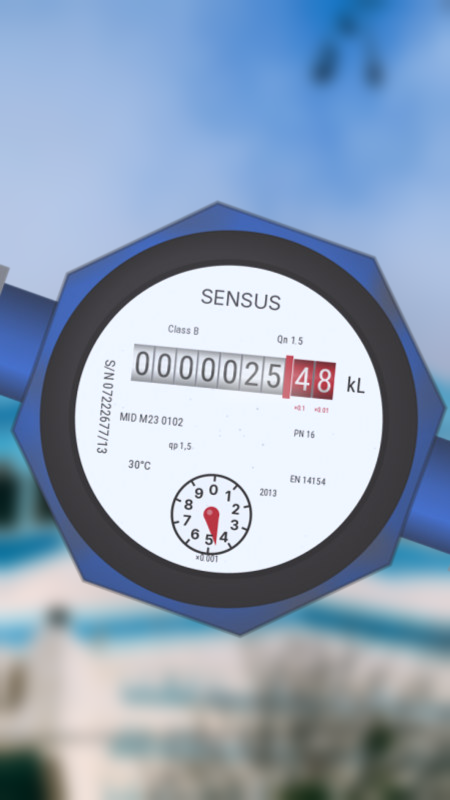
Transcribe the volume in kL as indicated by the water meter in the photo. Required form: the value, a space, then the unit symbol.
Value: 25.484 kL
